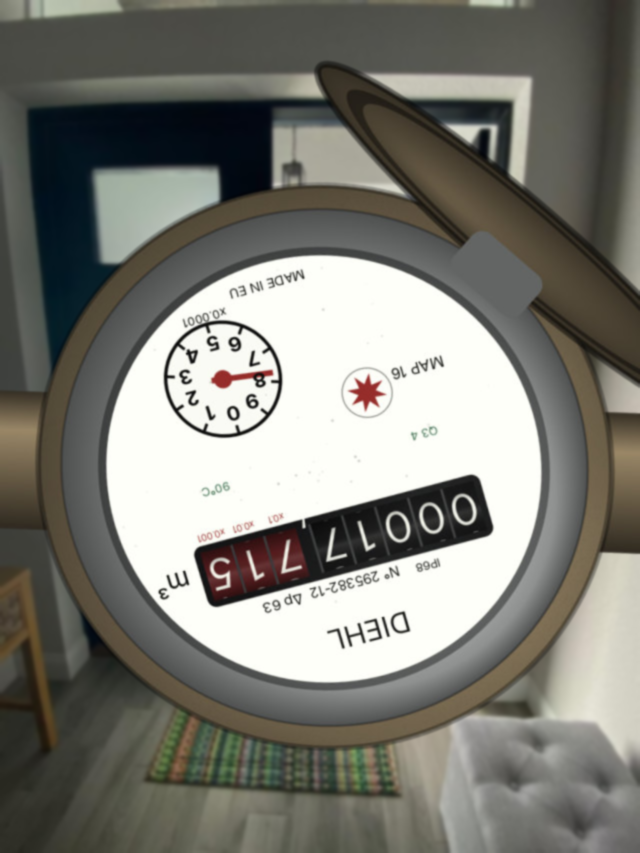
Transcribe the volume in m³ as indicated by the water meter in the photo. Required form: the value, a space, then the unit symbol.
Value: 17.7157 m³
